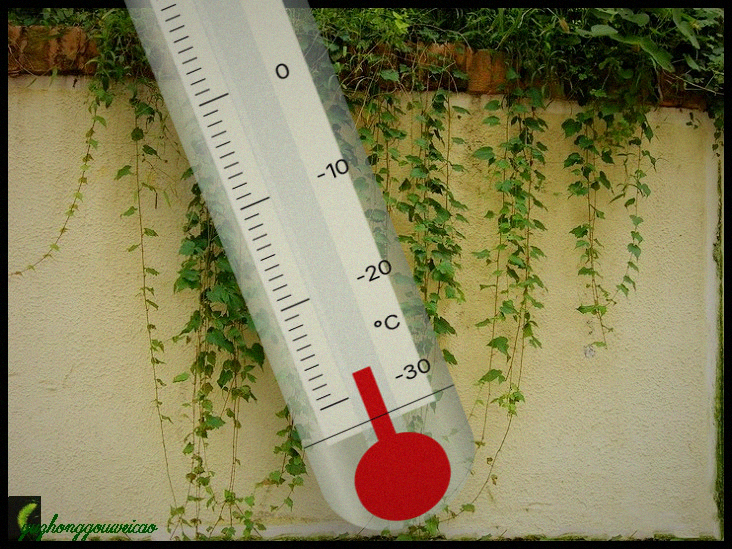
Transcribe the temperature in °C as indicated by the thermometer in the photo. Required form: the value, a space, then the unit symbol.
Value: -28 °C
